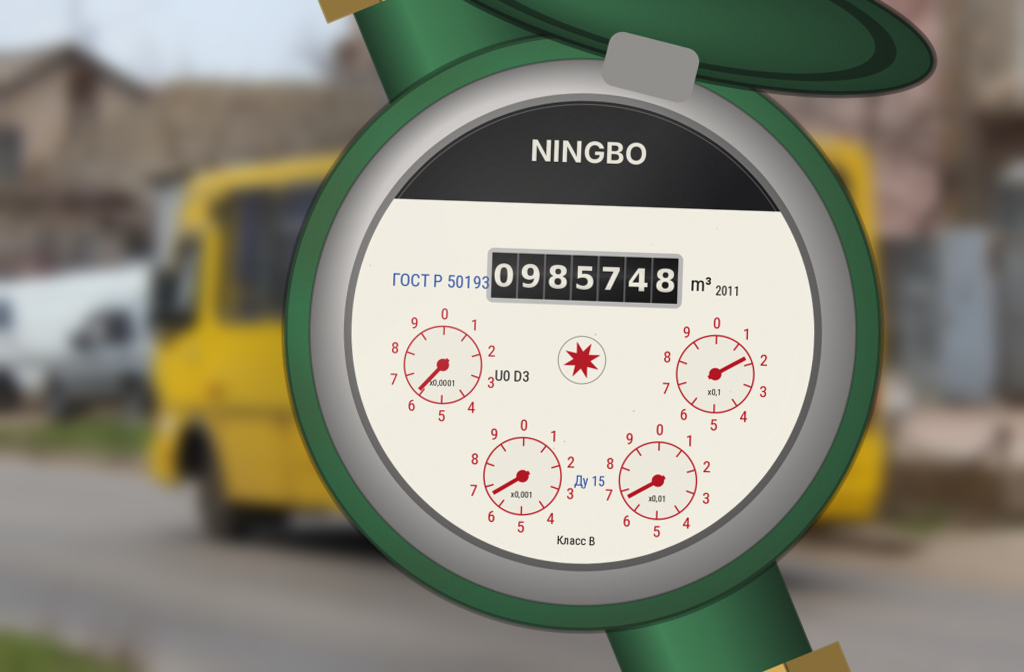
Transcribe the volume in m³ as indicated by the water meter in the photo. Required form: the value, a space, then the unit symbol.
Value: 985748.1666 m³
